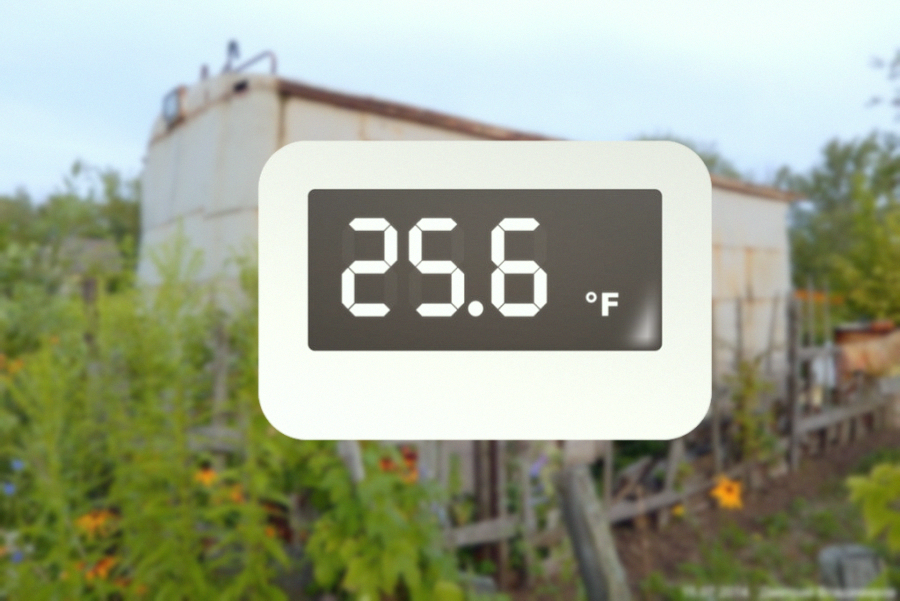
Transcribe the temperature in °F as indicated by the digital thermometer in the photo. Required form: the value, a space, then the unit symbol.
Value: 25.6 °F
